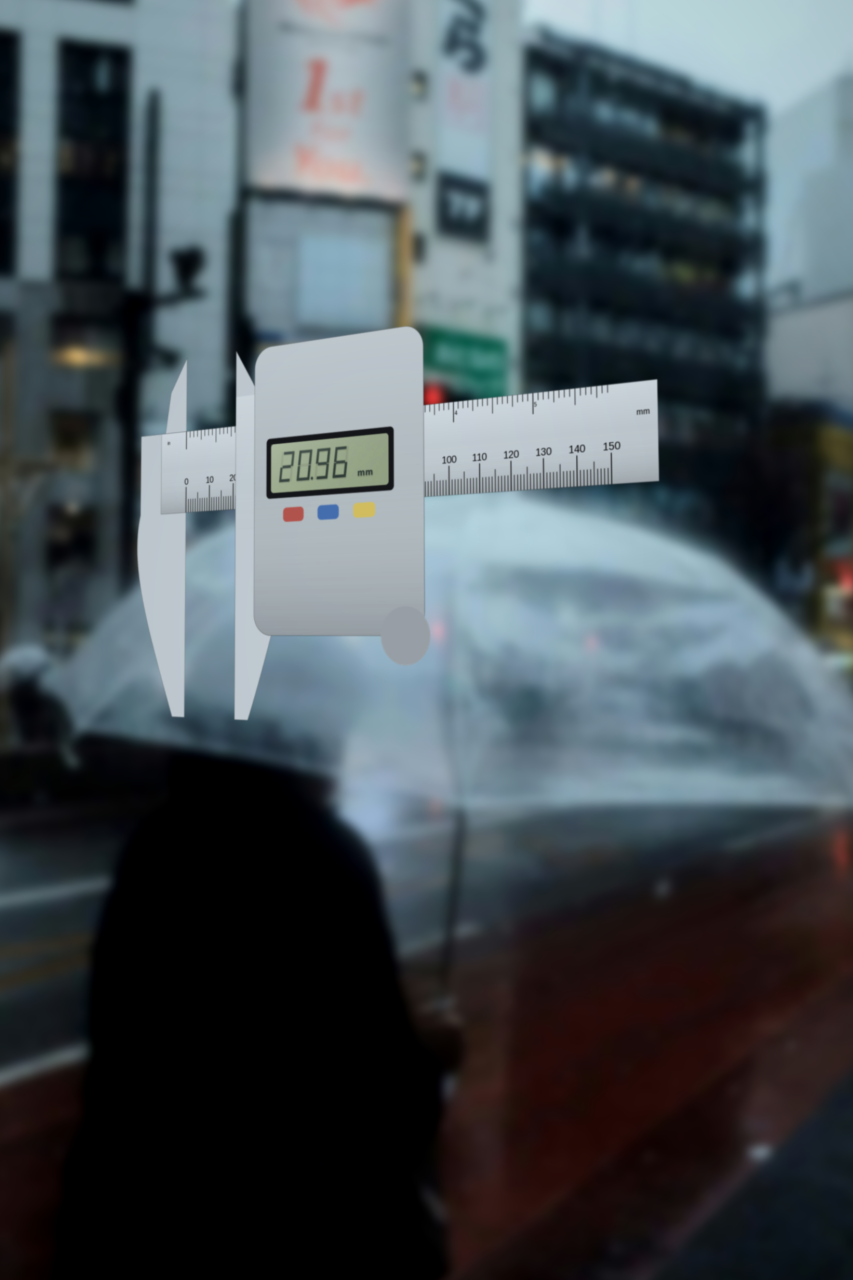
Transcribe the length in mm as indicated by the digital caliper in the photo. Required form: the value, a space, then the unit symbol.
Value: 20.96 mm
